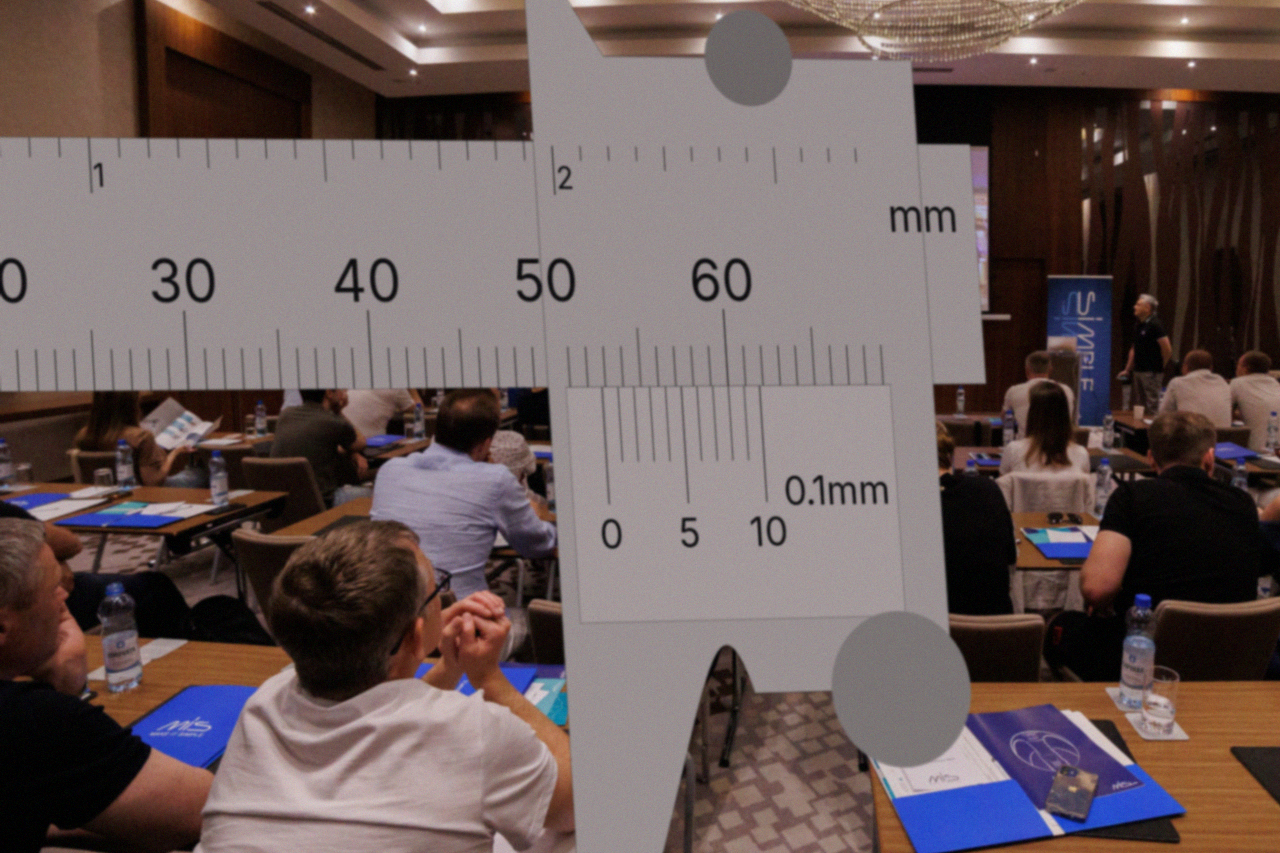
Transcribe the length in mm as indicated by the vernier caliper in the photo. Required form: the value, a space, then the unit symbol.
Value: 52.8 mm
